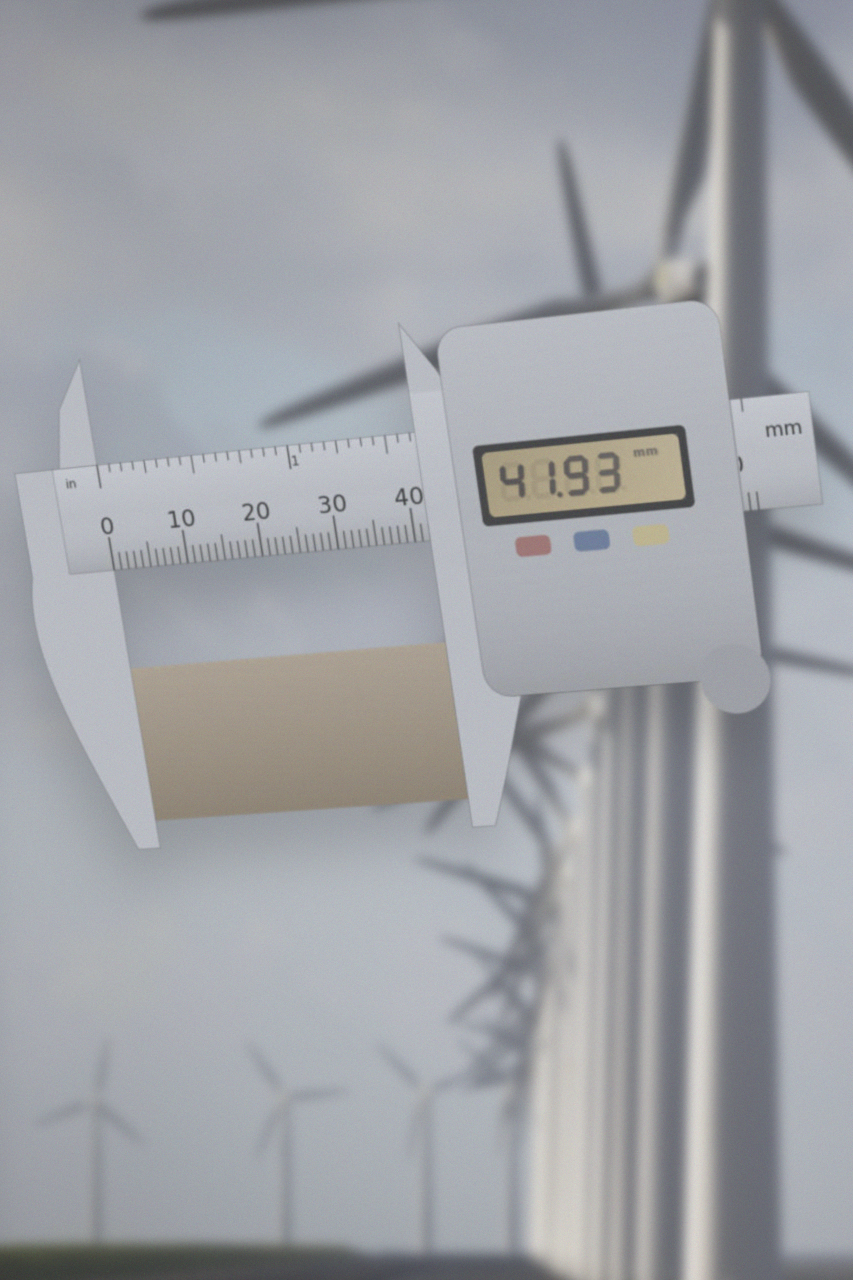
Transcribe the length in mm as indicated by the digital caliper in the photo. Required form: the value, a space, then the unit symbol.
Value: 41.93 mm
